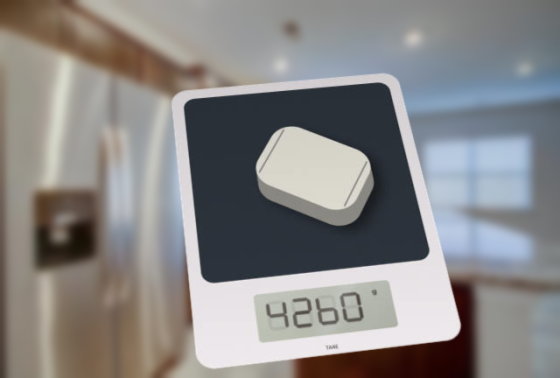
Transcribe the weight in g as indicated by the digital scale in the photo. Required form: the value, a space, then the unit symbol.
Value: 4260 g
